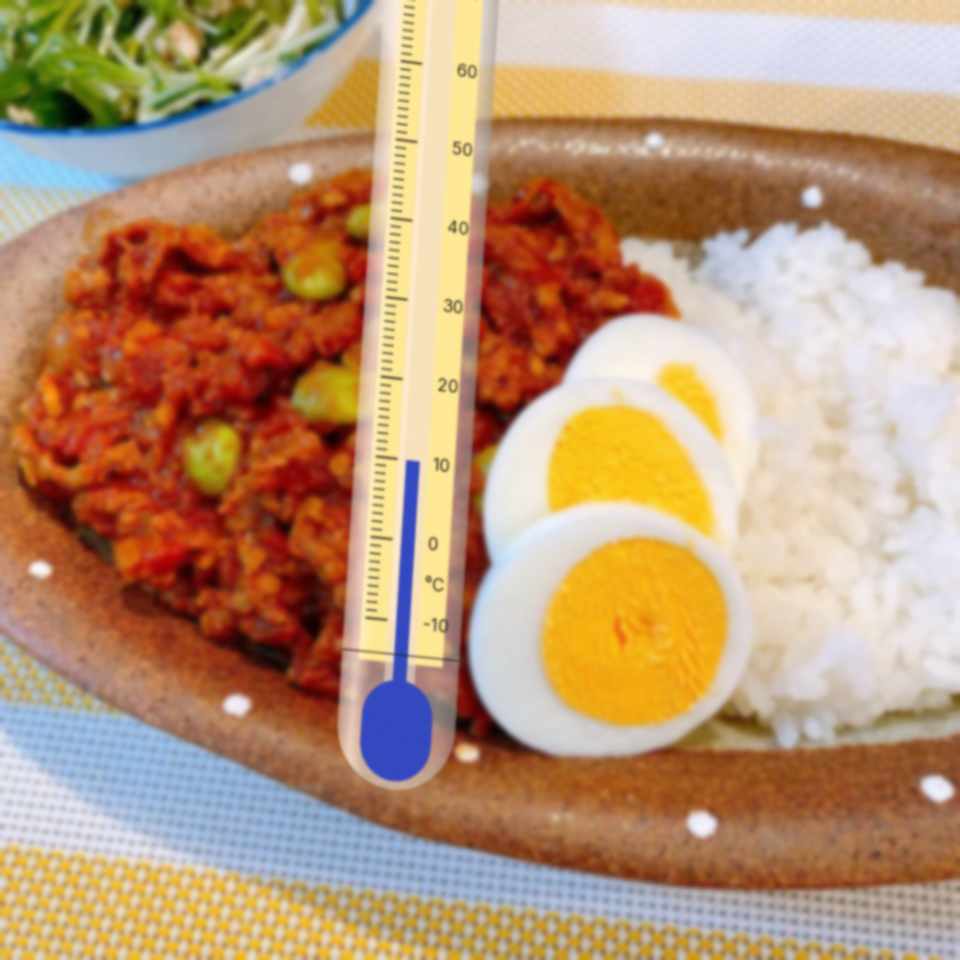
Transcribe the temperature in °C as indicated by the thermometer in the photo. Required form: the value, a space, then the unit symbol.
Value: 10 °C
